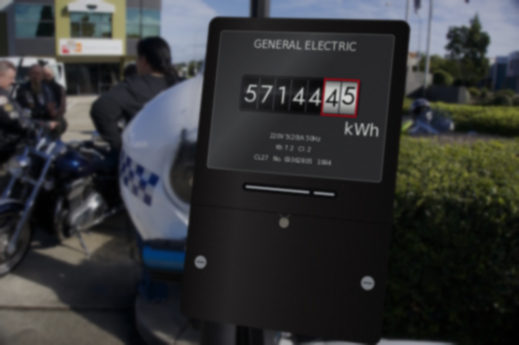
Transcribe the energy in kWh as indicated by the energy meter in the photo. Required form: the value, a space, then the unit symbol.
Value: 57144.45 kWh
